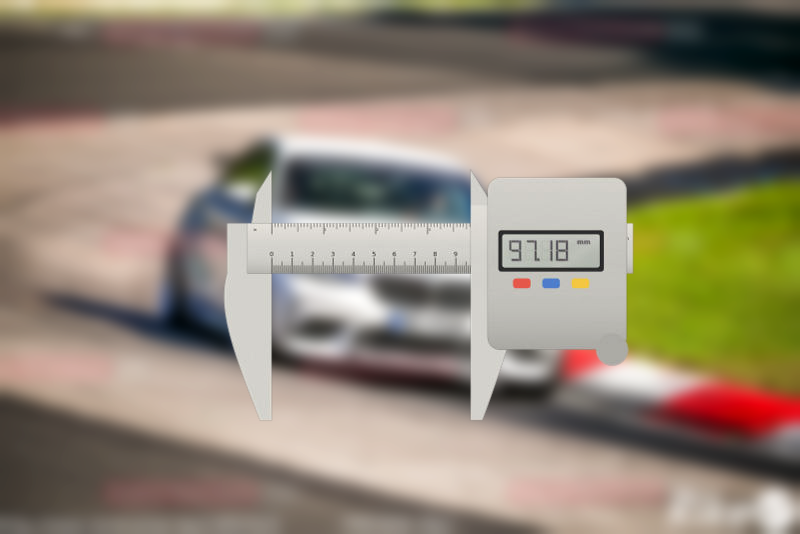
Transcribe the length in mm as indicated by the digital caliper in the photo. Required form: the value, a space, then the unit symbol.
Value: 97.18 mm
